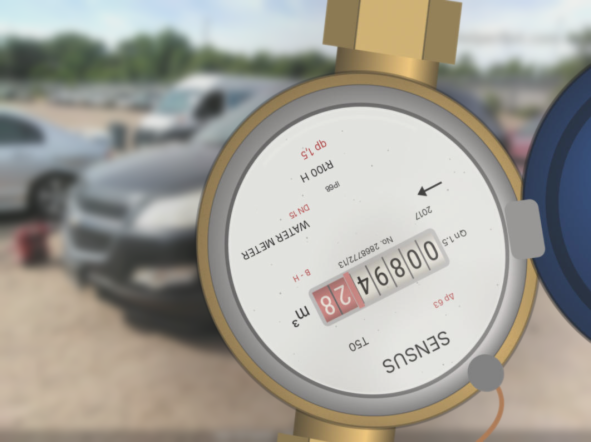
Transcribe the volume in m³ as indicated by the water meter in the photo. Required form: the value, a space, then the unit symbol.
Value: 894.28 m³
